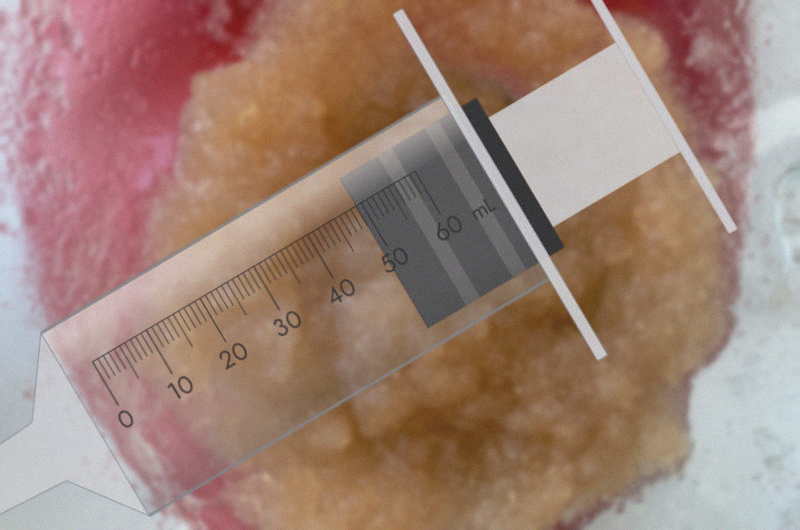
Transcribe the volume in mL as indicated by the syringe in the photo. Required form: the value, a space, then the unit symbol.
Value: 49 mL
